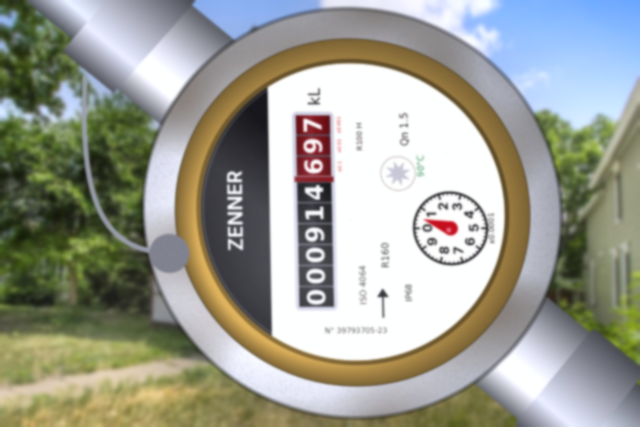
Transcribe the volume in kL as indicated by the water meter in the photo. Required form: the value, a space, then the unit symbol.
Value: 914.6970 kL
